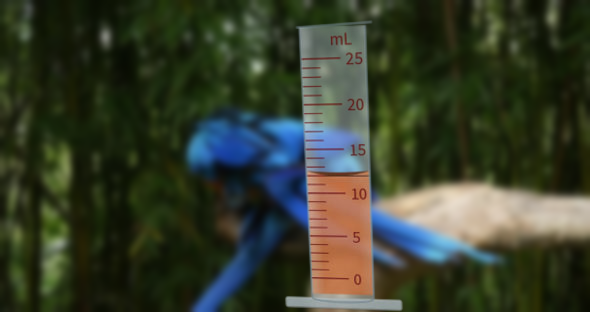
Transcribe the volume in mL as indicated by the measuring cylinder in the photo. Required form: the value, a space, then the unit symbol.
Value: 12 mL
